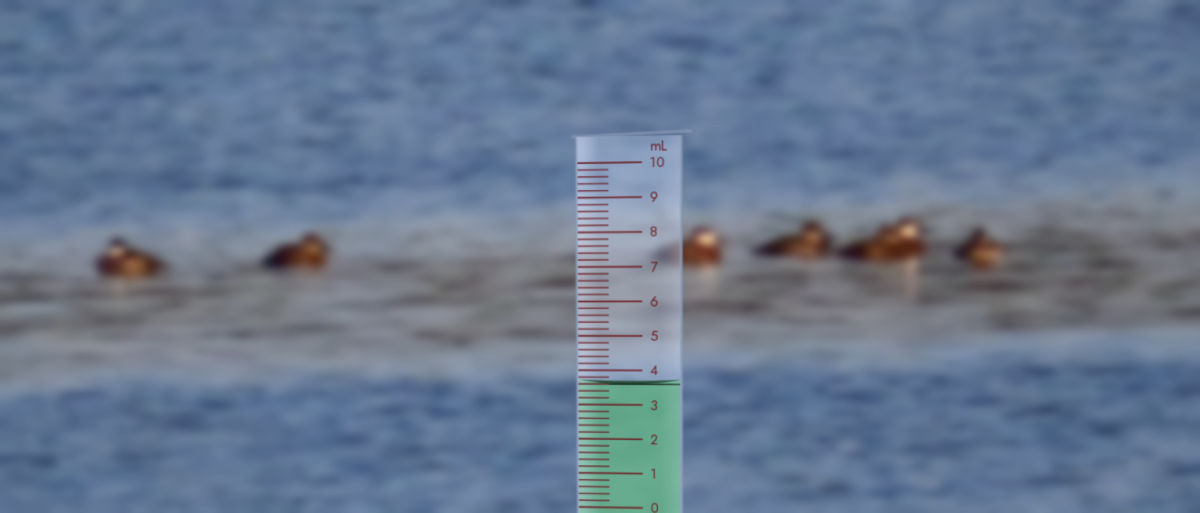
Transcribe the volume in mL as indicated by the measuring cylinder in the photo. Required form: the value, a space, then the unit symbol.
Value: 3.6 mL
